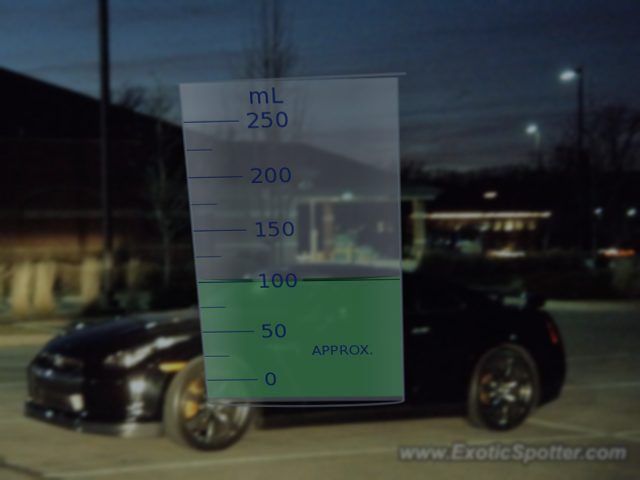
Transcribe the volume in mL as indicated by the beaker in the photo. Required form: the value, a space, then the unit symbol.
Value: 100 mL
